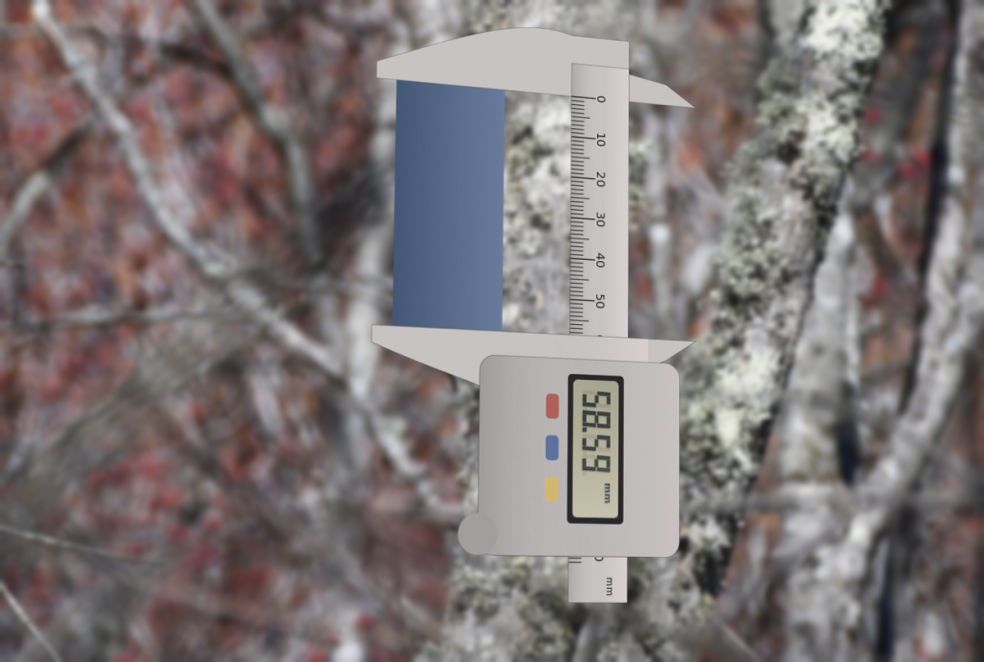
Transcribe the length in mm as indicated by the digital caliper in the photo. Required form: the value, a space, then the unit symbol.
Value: 58.59 mm
